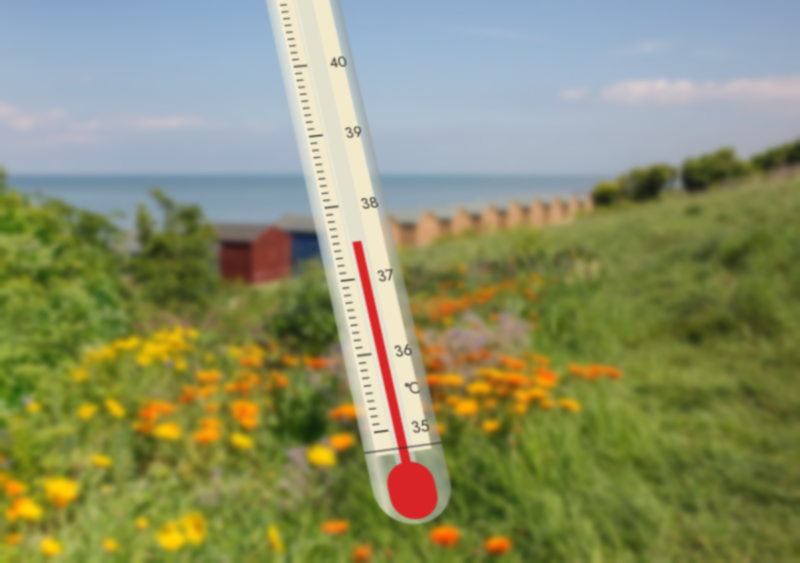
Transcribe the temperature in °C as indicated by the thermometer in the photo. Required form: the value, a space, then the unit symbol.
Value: 37.5 °C
